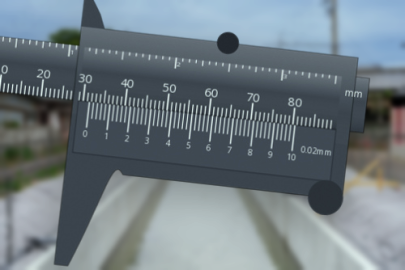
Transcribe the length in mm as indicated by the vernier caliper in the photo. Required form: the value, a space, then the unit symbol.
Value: 31.5 mm
